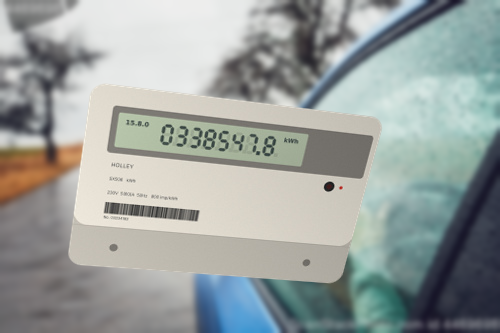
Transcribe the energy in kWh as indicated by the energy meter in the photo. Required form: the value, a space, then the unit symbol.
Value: 338547.8 kWh
